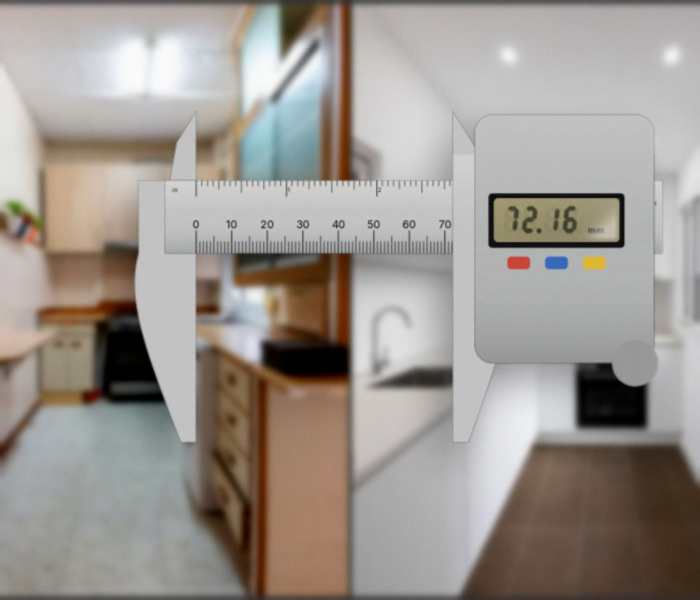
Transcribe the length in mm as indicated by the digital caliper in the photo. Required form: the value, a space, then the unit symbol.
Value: 72.16 mm
